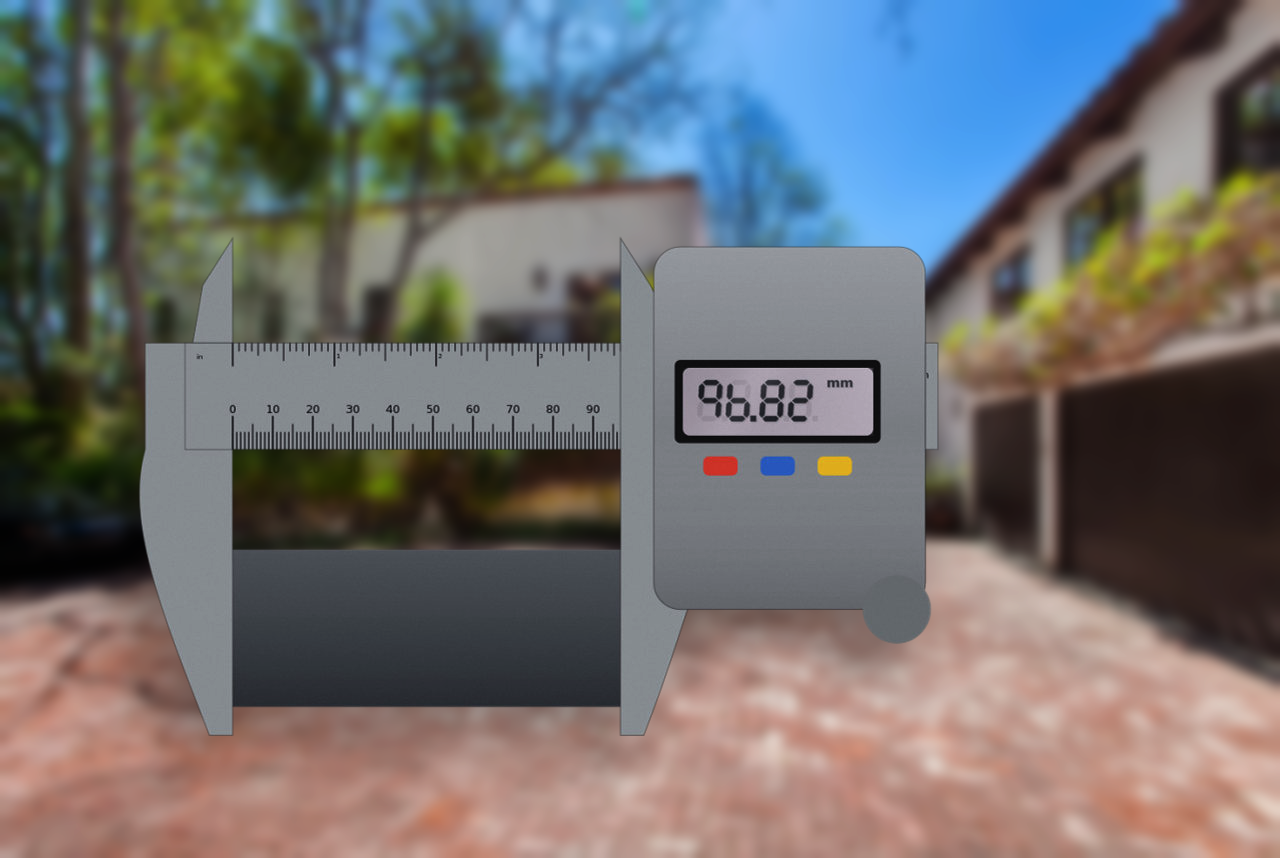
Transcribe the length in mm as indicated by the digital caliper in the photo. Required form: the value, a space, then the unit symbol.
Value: 96.82 mm
